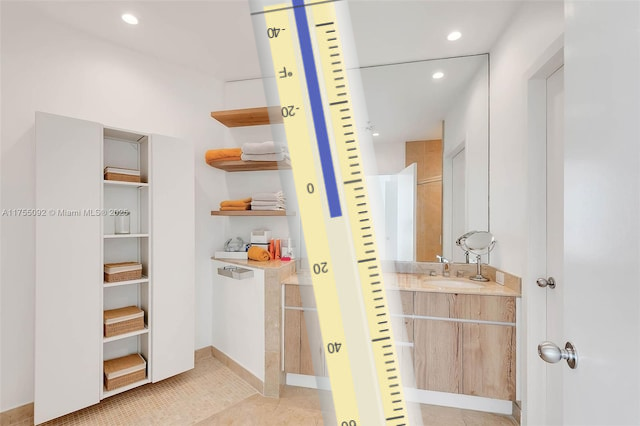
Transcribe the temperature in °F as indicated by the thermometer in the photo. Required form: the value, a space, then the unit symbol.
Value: 8 °F
